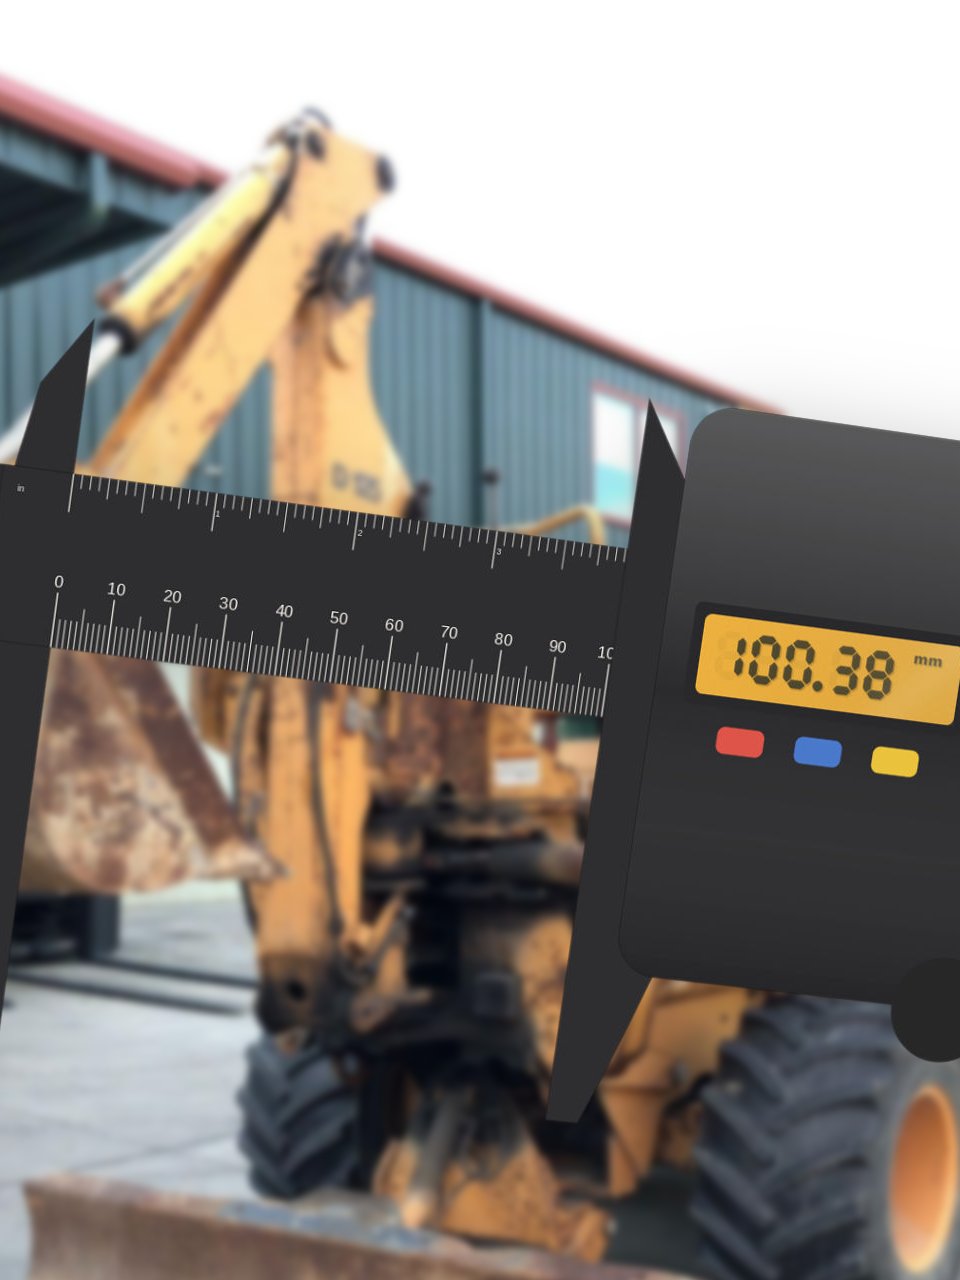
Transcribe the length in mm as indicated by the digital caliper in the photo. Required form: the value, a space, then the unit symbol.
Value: 100.38 mm
